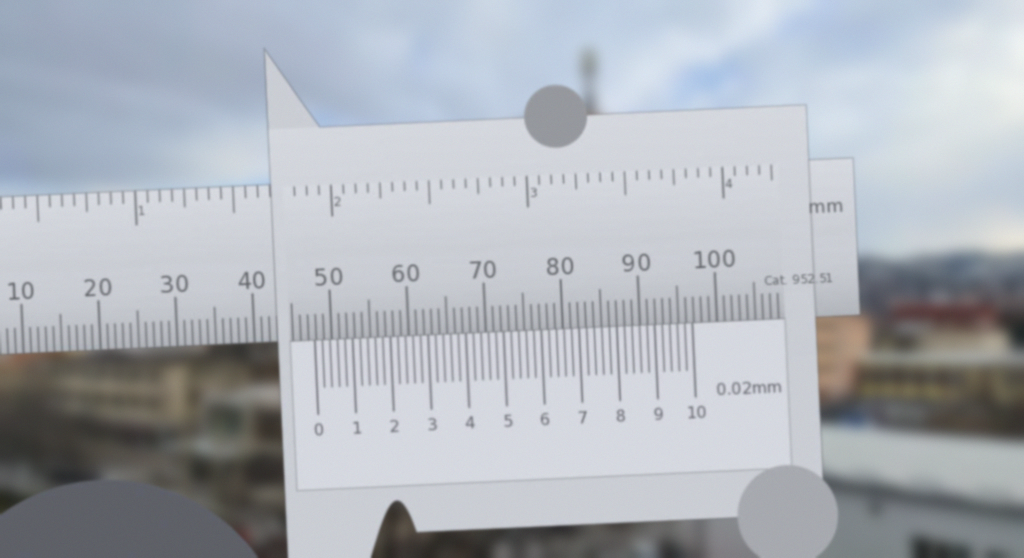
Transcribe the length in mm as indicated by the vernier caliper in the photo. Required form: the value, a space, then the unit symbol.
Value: 47.8 mm
